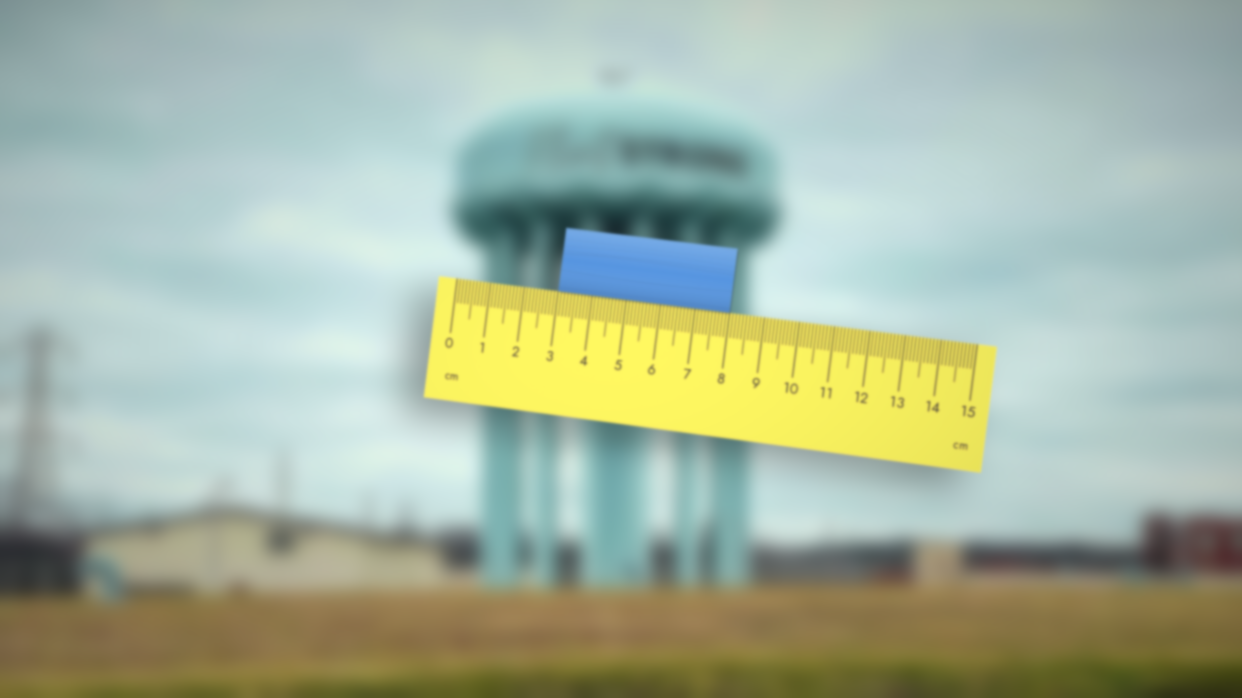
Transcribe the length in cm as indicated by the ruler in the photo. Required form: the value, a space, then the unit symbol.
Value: 5 cm
